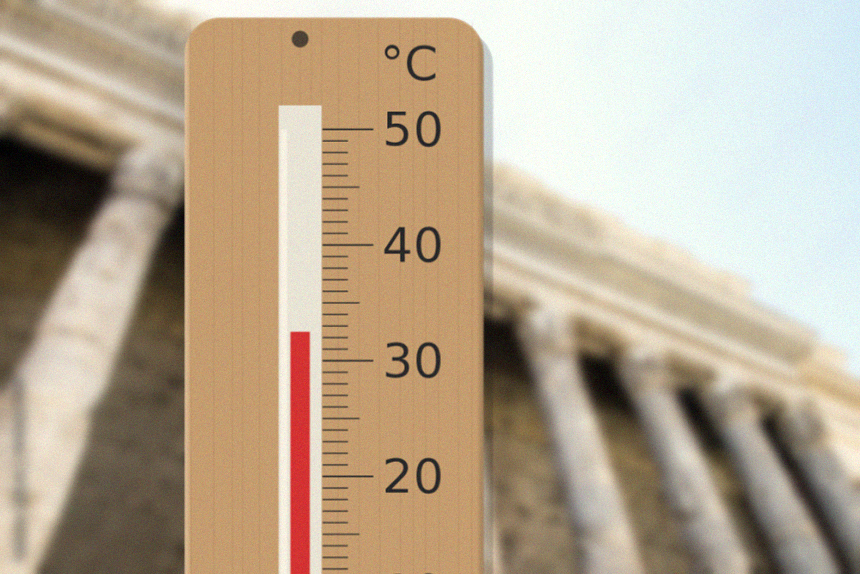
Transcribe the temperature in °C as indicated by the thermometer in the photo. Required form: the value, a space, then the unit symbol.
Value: 32.5 °C
